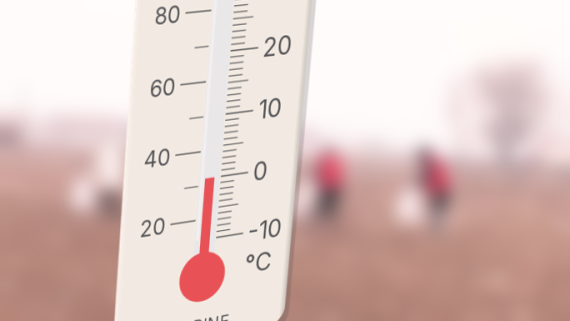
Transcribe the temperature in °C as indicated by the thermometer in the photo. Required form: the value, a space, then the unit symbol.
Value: 0 °C
